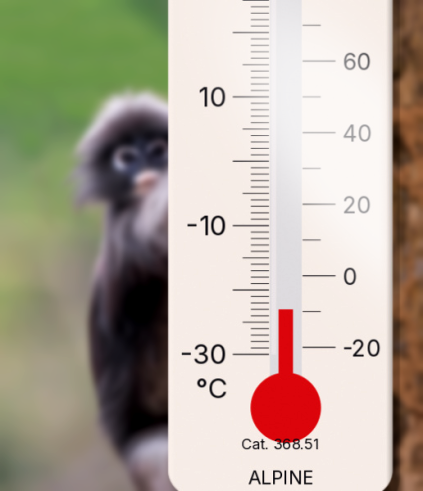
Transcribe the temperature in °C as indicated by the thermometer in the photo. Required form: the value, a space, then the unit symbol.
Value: -23 °C
